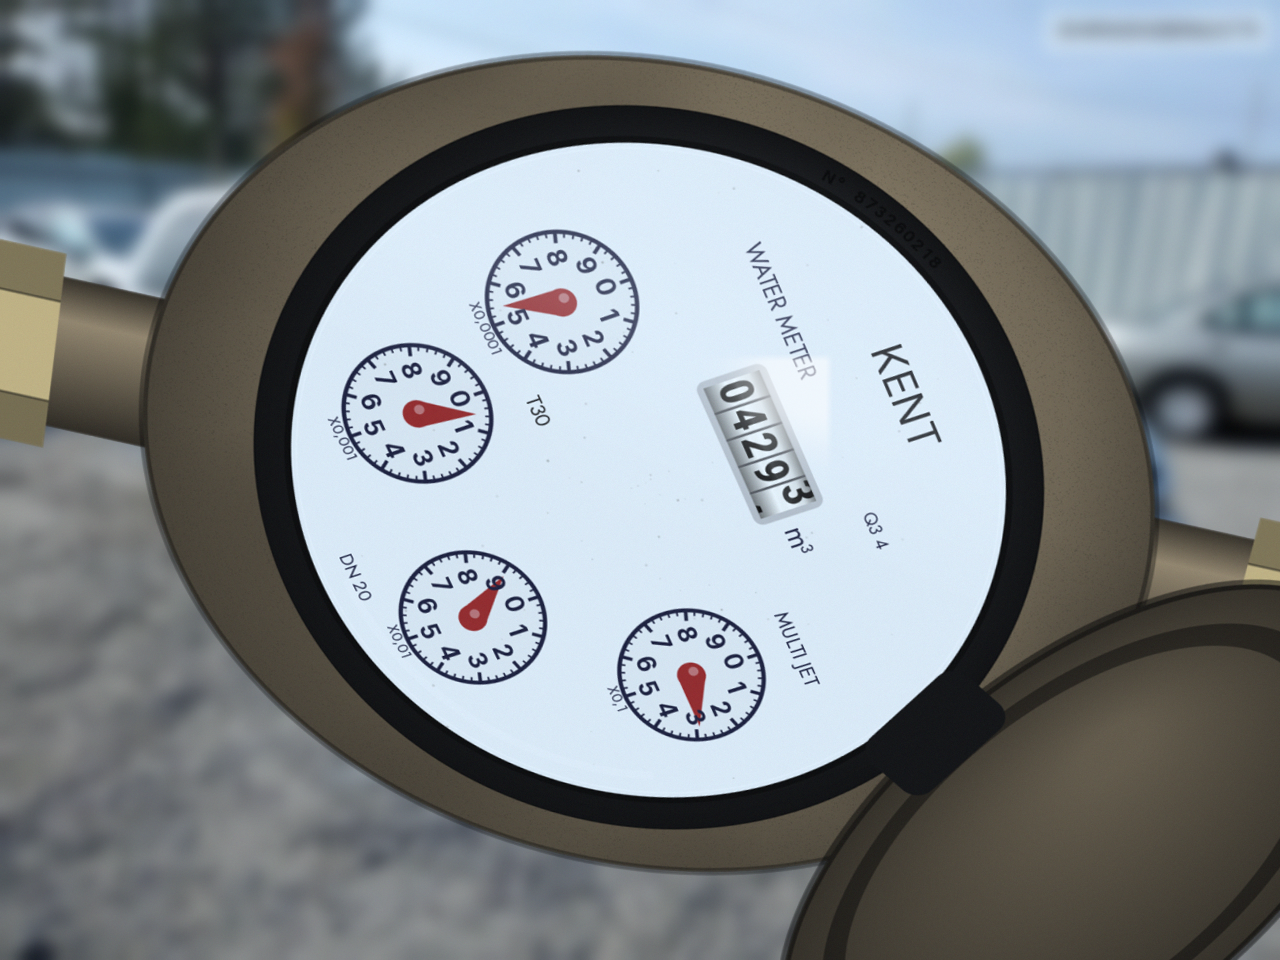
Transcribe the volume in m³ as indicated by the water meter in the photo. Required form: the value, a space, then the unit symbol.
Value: 4293.2905 m³
